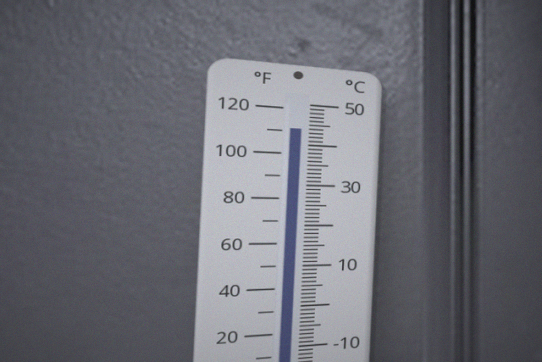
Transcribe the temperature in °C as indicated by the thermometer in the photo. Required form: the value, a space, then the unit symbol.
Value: 44 °C
